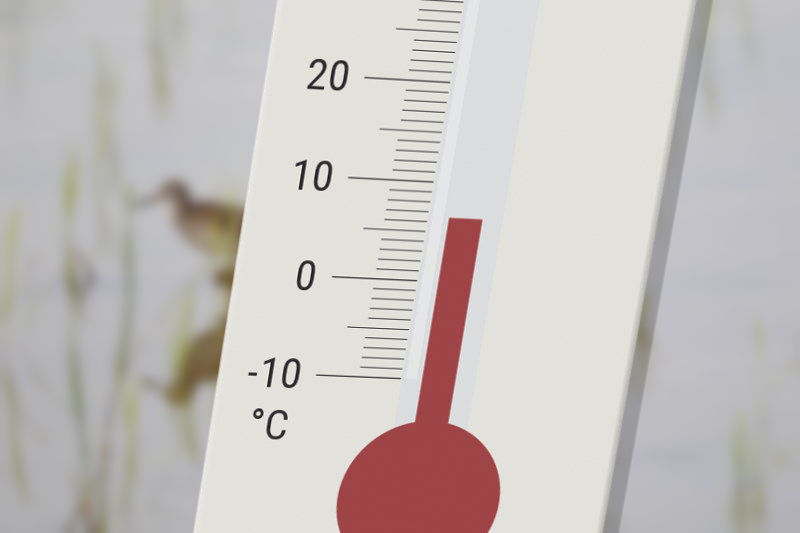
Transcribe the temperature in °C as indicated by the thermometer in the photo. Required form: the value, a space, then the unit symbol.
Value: 6.5 °C
